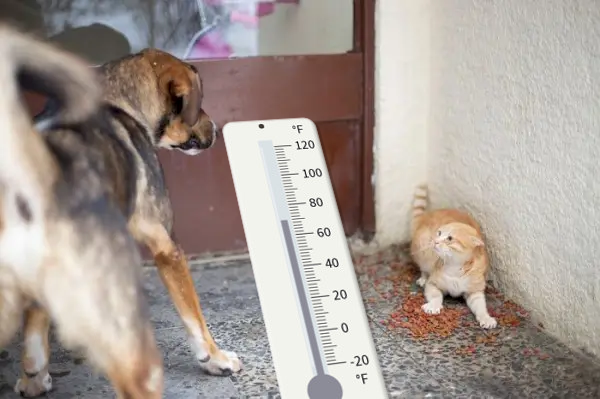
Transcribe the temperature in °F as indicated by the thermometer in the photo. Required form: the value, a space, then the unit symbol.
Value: 70 °F
